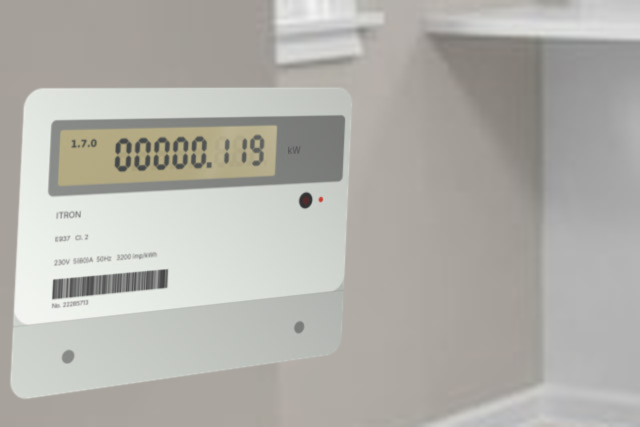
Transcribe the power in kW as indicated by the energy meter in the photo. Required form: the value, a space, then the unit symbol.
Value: 0.119 kW
